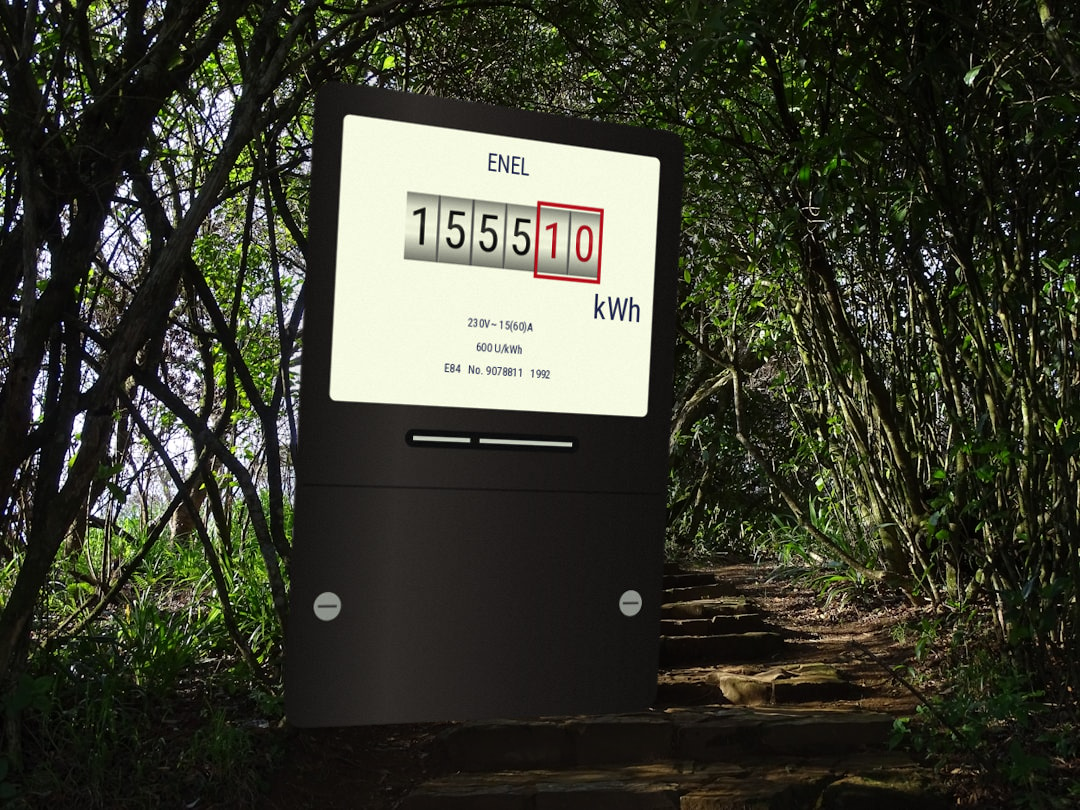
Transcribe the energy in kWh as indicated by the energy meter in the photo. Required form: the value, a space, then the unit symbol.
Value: 1555.10 kWh
